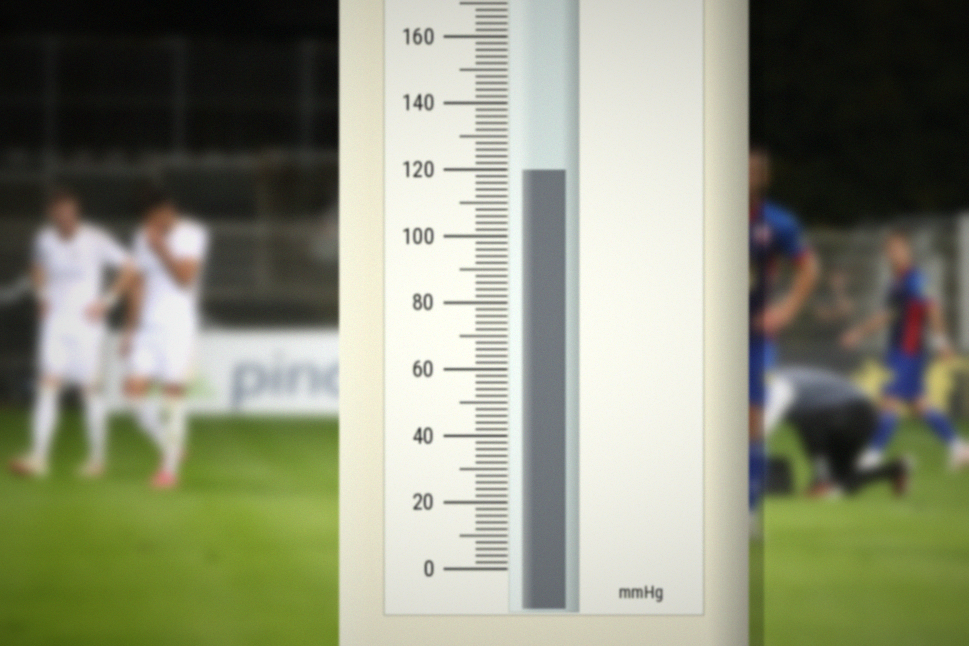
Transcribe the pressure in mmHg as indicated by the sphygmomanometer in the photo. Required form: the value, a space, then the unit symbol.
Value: 120 mmHg
